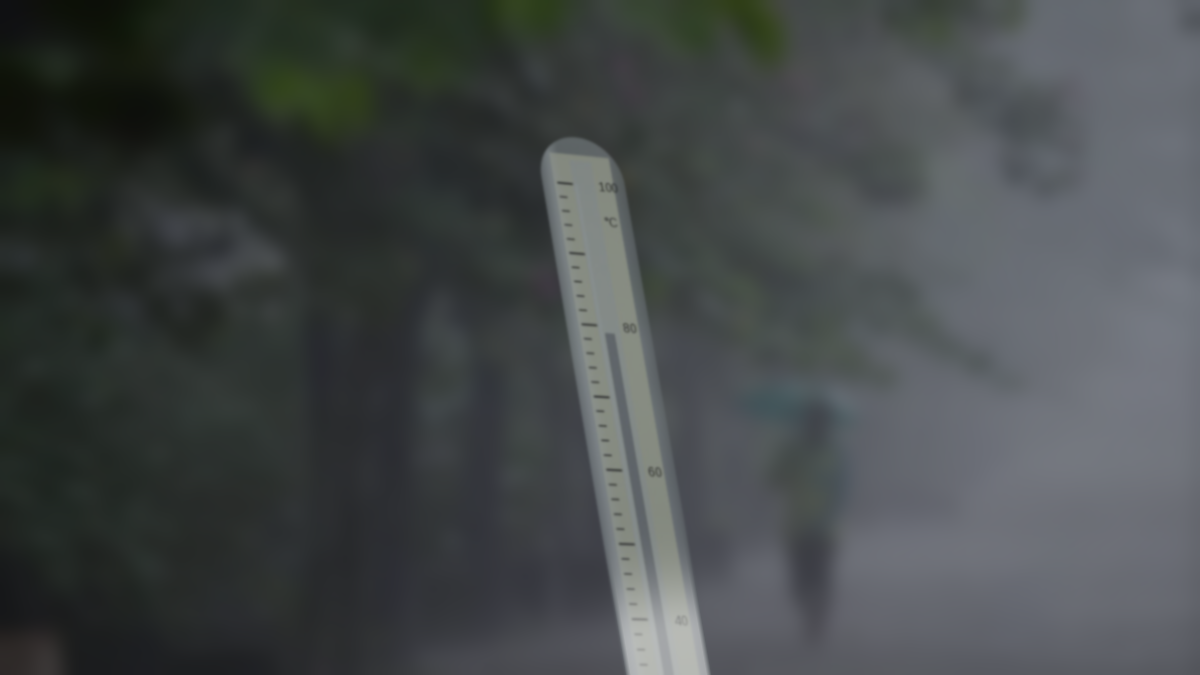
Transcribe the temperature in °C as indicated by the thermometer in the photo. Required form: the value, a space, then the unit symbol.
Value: 79 °C
